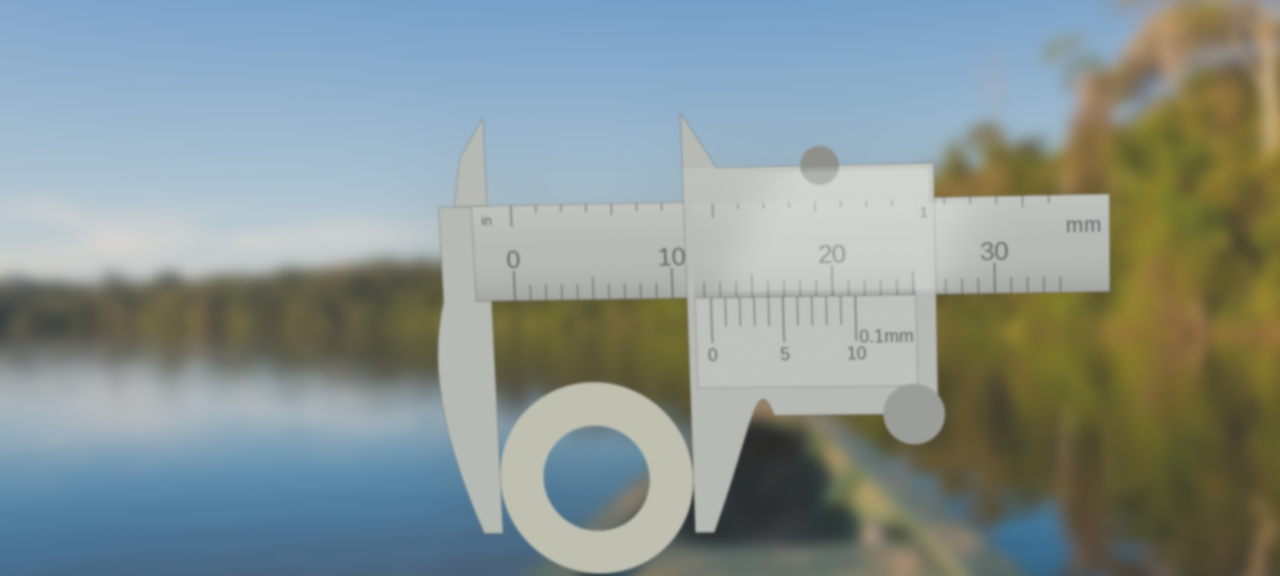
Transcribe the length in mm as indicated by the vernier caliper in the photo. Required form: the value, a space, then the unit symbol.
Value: 12.4 mm
